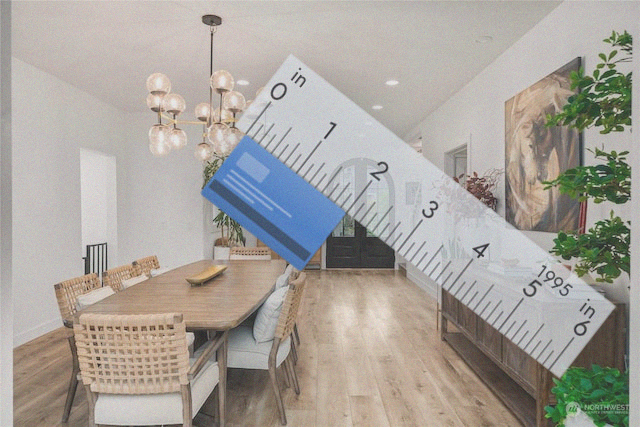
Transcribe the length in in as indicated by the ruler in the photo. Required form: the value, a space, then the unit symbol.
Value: 2 in
